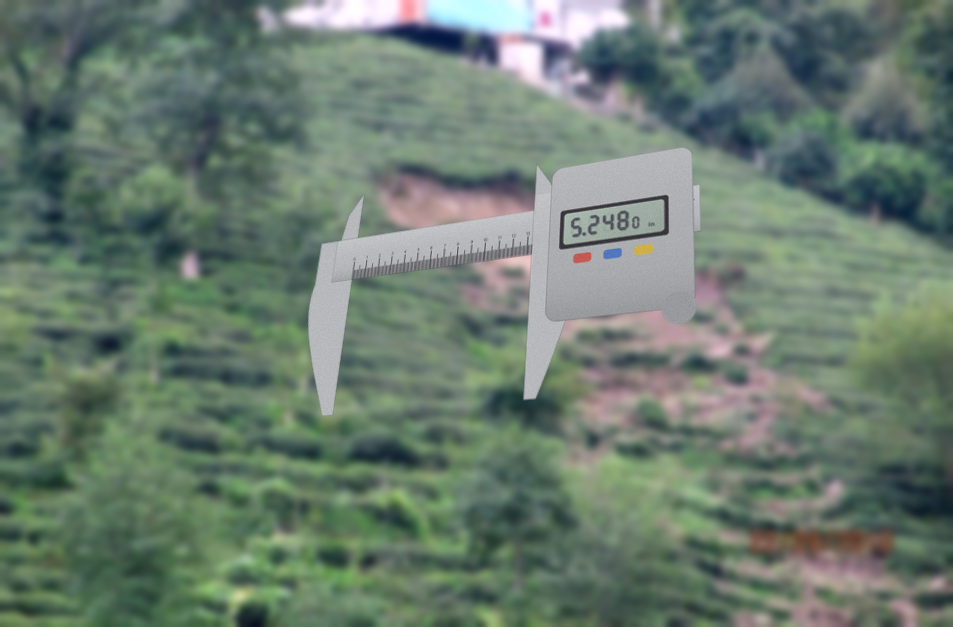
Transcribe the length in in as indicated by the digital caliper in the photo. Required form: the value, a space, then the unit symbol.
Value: 5.2480 in
